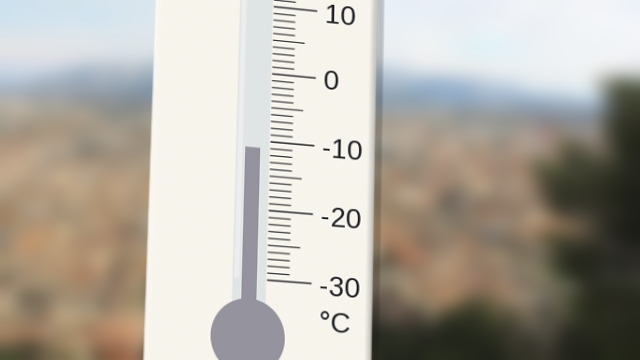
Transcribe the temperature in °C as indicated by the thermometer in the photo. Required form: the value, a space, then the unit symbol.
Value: -11 °C
